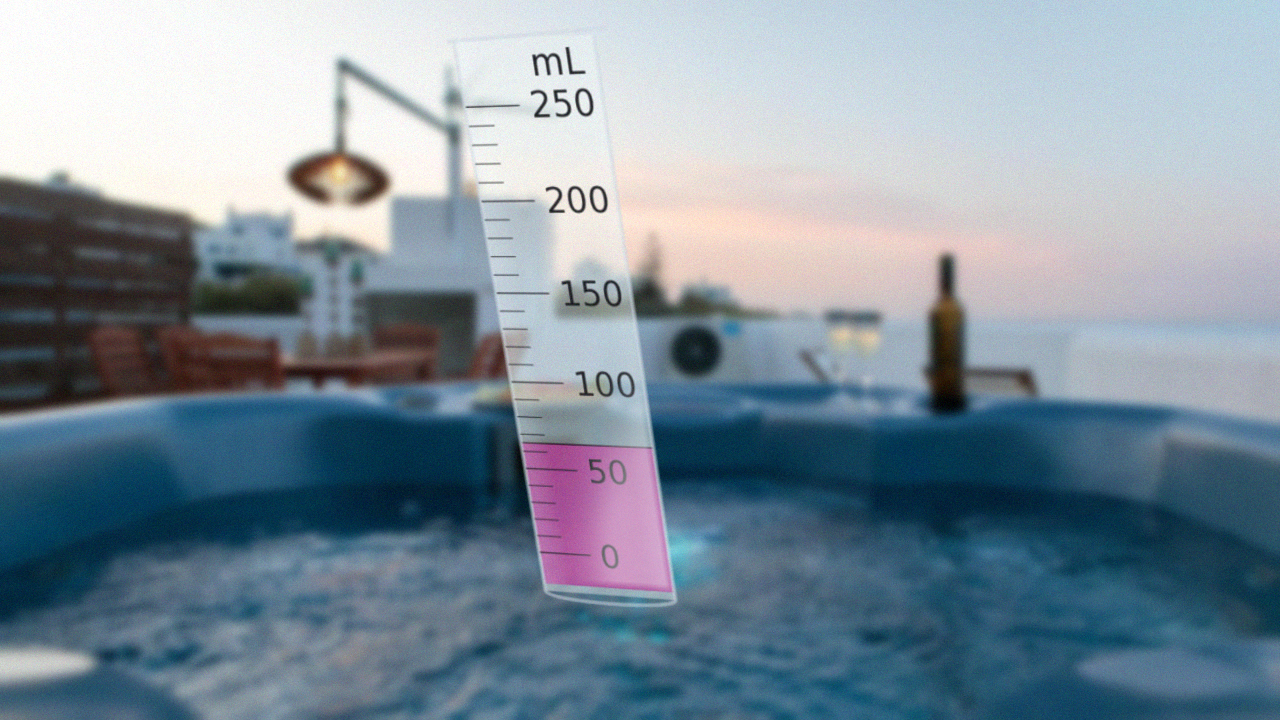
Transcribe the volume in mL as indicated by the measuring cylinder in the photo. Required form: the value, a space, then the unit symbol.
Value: 65 mL
